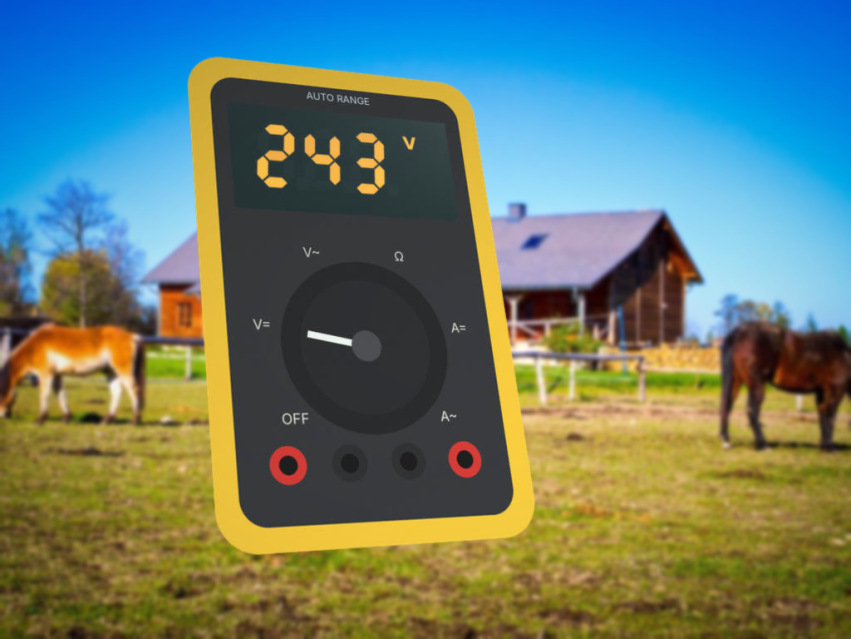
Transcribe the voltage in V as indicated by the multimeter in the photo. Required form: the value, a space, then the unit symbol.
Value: 243 V
